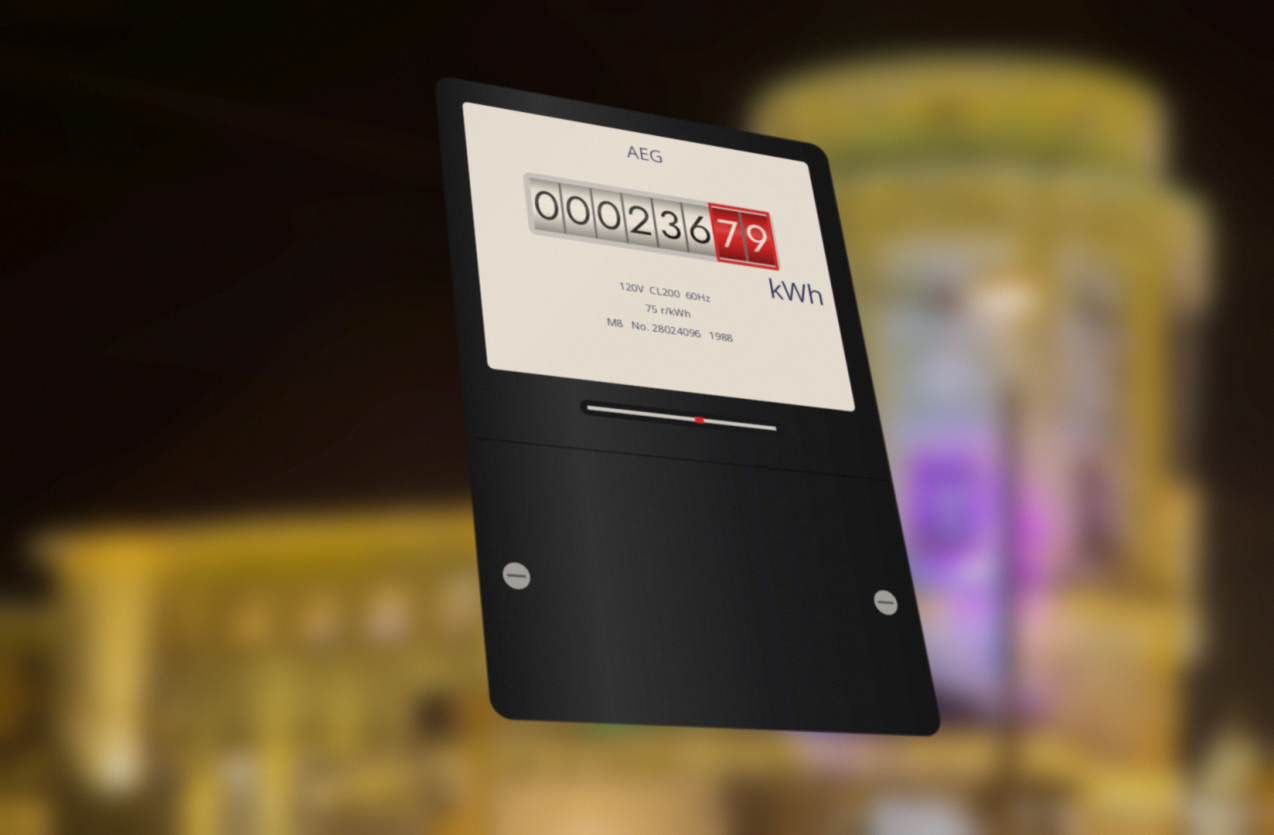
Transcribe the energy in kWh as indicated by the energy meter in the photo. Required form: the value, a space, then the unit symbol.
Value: 236.79 kWh
